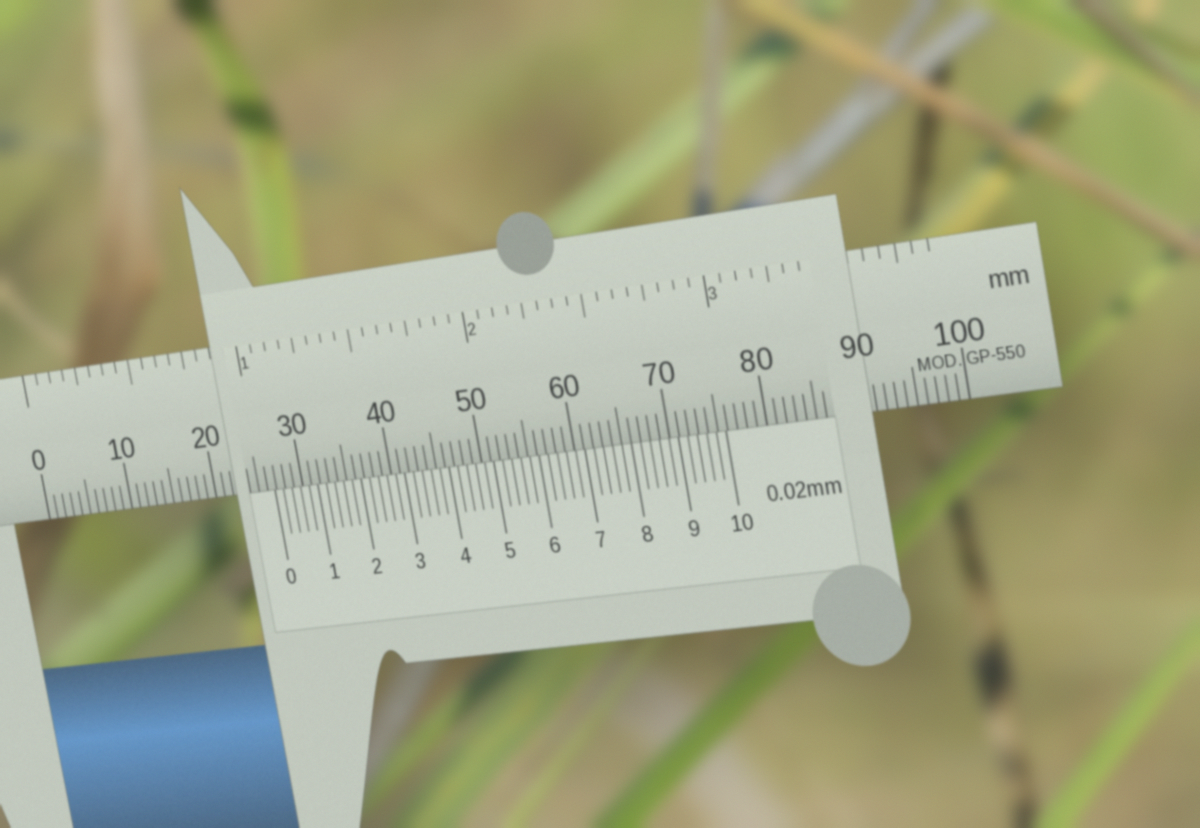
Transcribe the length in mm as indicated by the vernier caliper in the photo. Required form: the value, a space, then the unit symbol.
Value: 26.8 mm
